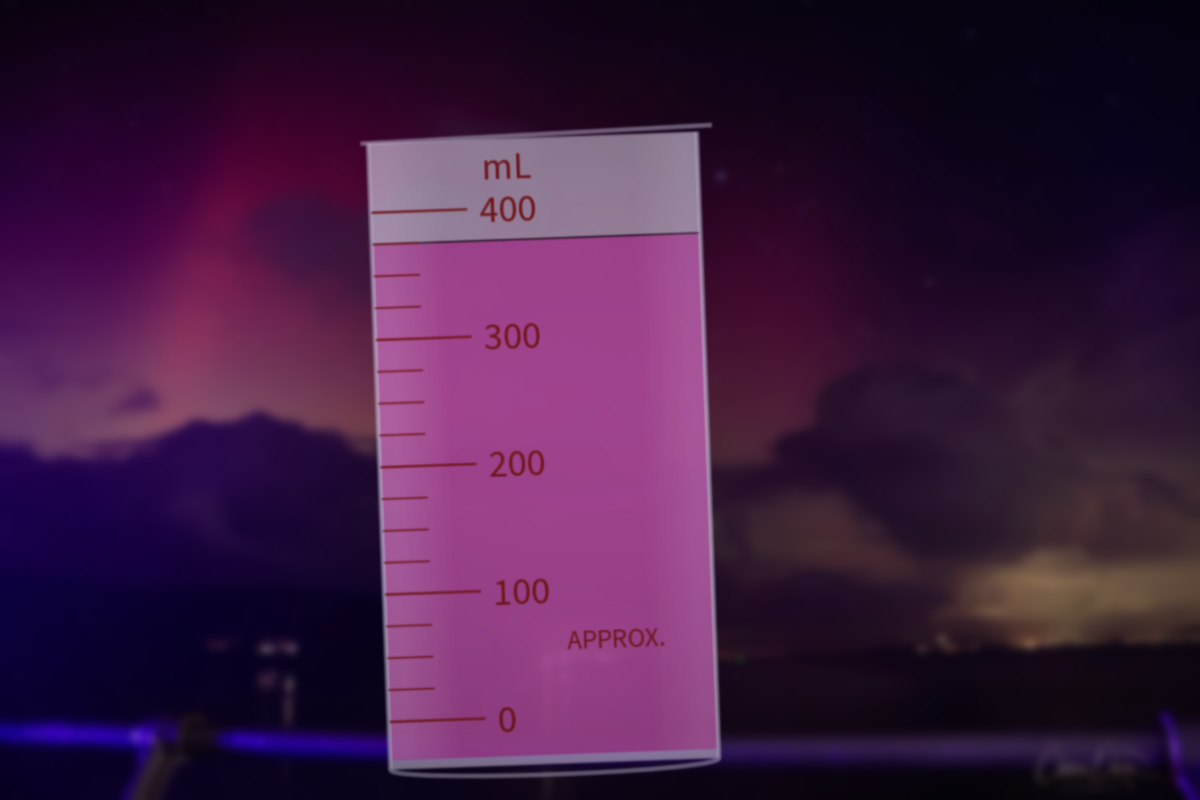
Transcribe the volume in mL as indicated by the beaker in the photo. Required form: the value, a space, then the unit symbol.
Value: 375 mL
